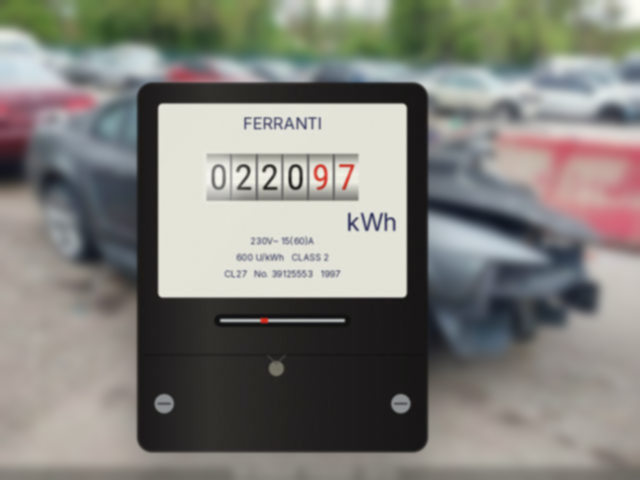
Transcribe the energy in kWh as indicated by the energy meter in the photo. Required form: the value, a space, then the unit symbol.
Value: 220.97 kWh
